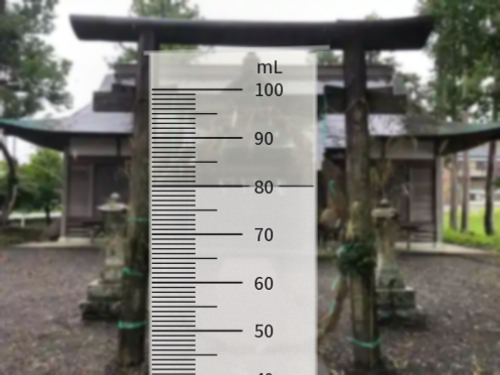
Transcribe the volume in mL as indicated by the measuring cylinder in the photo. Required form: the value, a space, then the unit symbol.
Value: 80 mL
